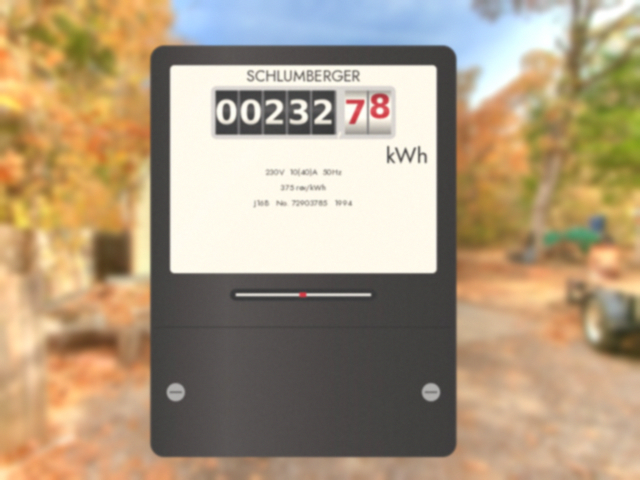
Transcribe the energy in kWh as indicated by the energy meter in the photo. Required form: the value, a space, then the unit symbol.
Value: 232.78 kWh
